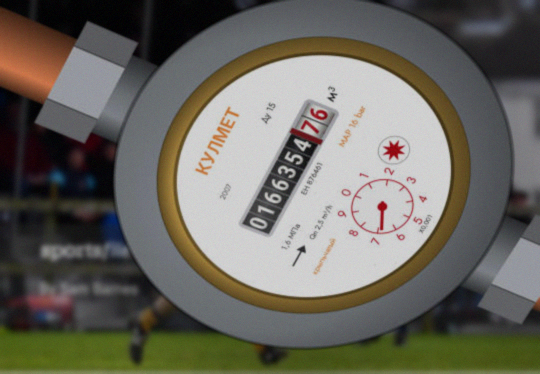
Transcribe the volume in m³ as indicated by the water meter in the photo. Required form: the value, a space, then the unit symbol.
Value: 166354.766 m³
